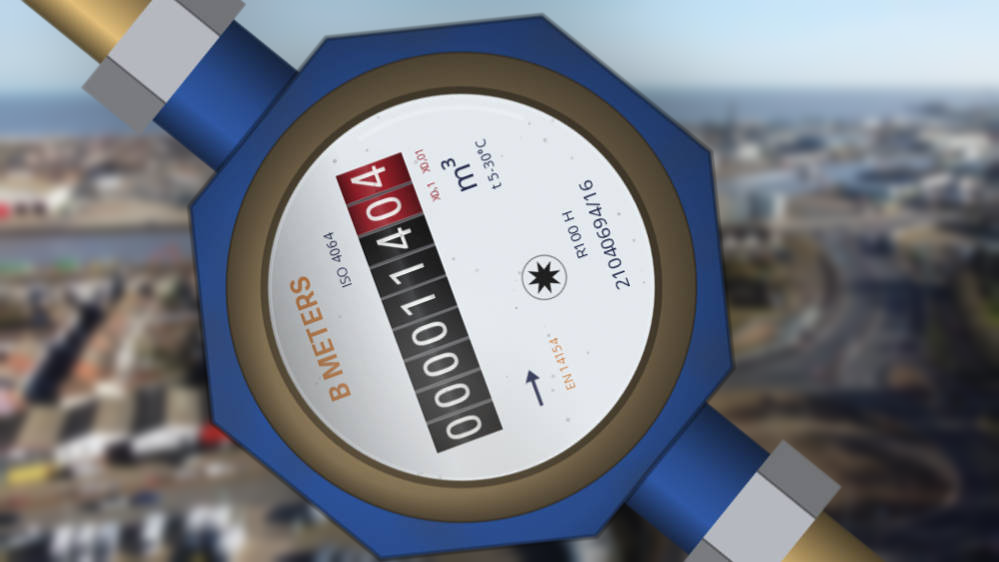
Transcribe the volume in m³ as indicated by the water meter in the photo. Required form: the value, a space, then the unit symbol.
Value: 114.04 m³
